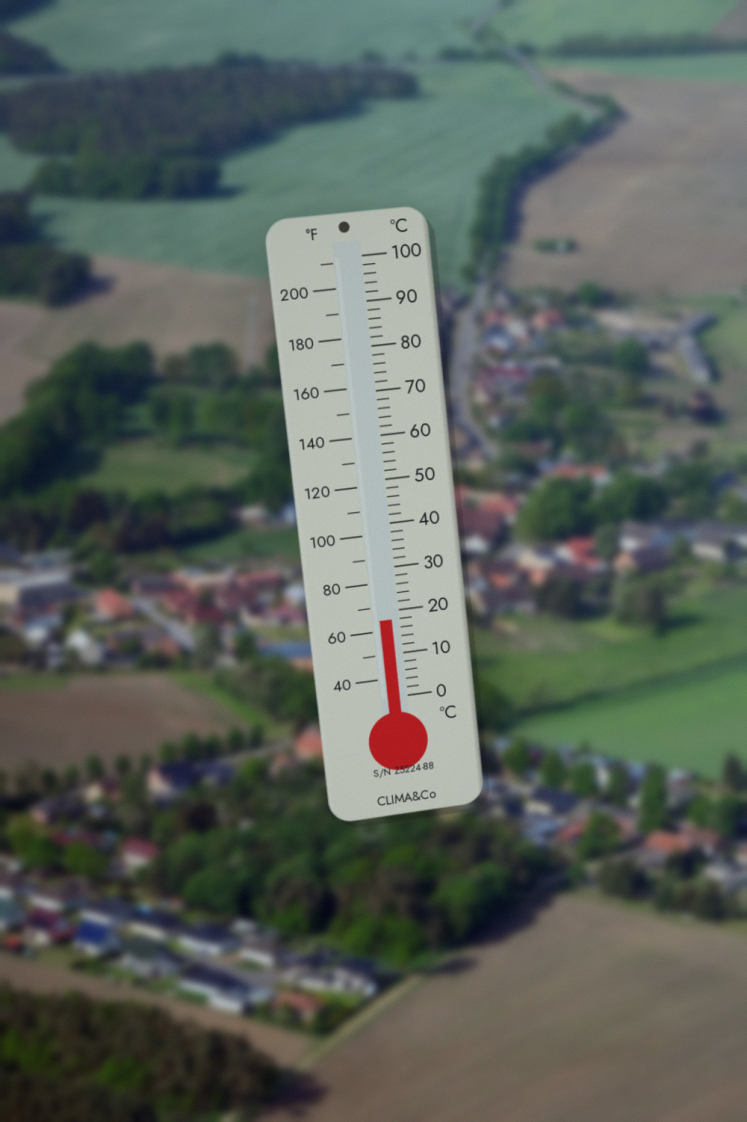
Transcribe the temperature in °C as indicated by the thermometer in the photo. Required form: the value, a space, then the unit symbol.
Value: 18 °C
